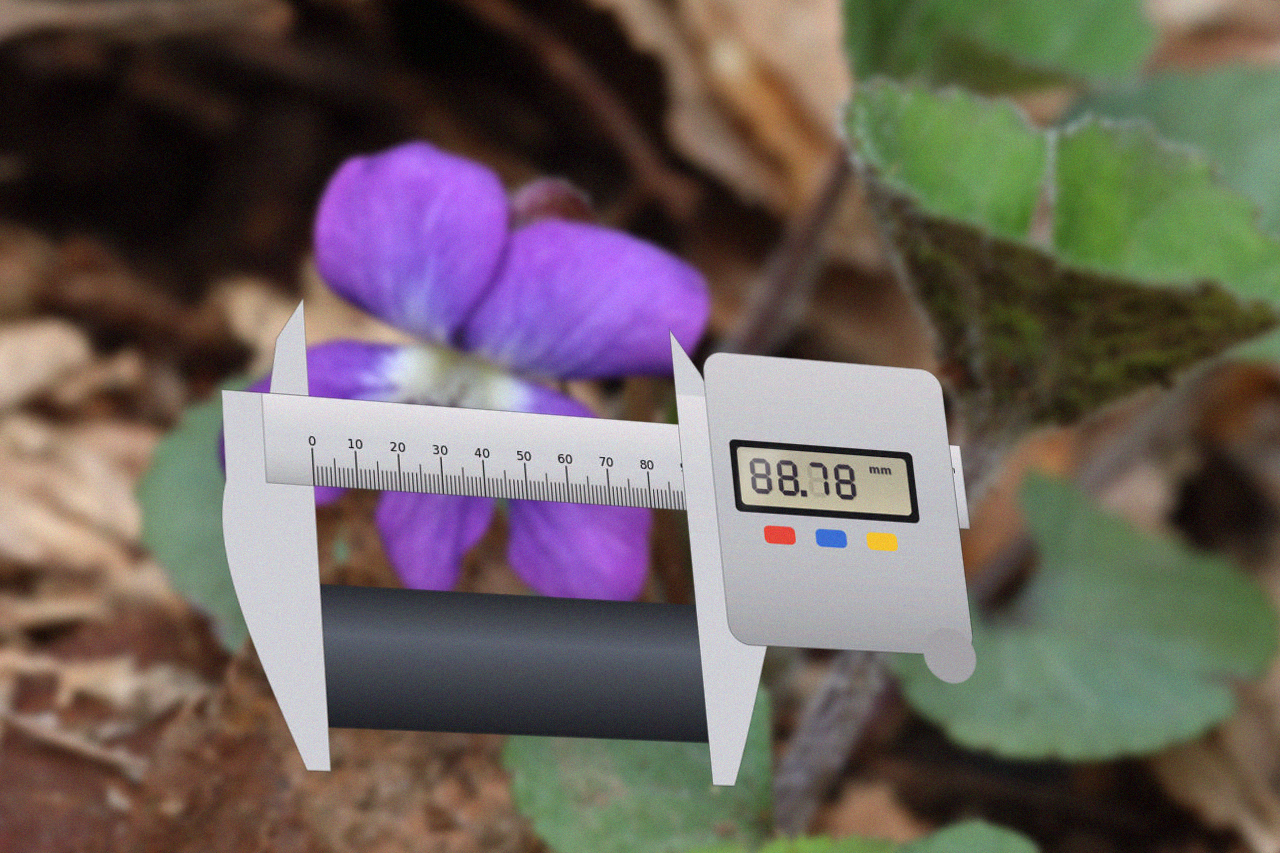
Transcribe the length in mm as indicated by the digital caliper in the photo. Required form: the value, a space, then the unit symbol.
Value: 88.78 mm
